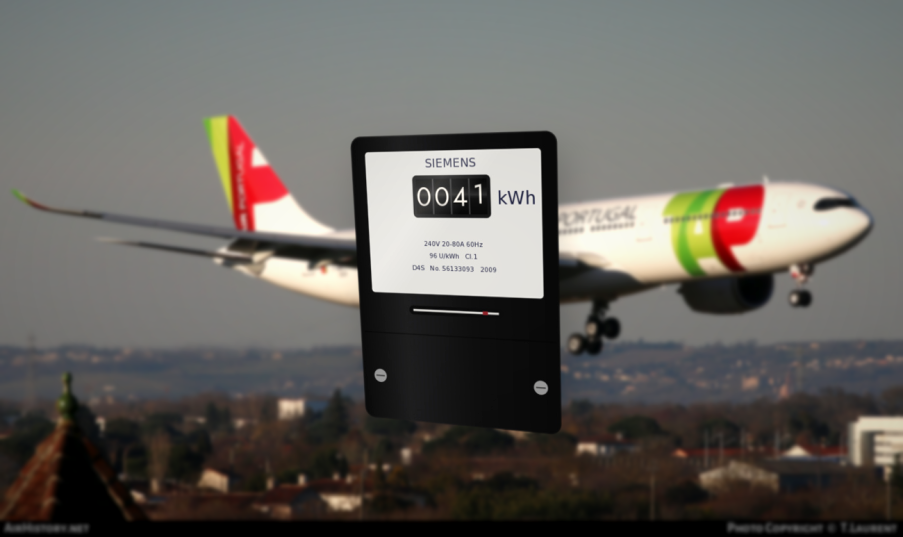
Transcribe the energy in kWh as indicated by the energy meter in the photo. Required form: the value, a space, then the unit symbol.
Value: 41 kWh
